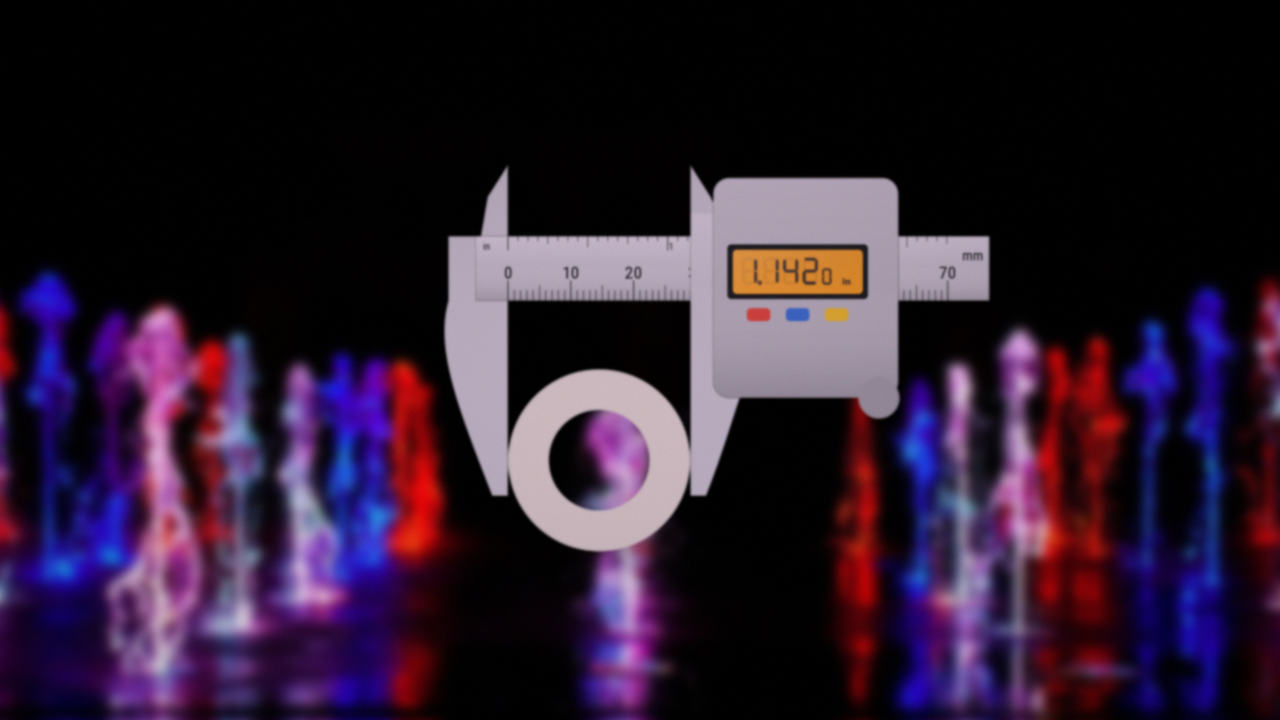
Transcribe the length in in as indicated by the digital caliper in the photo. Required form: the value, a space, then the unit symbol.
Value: 1.1420 in
